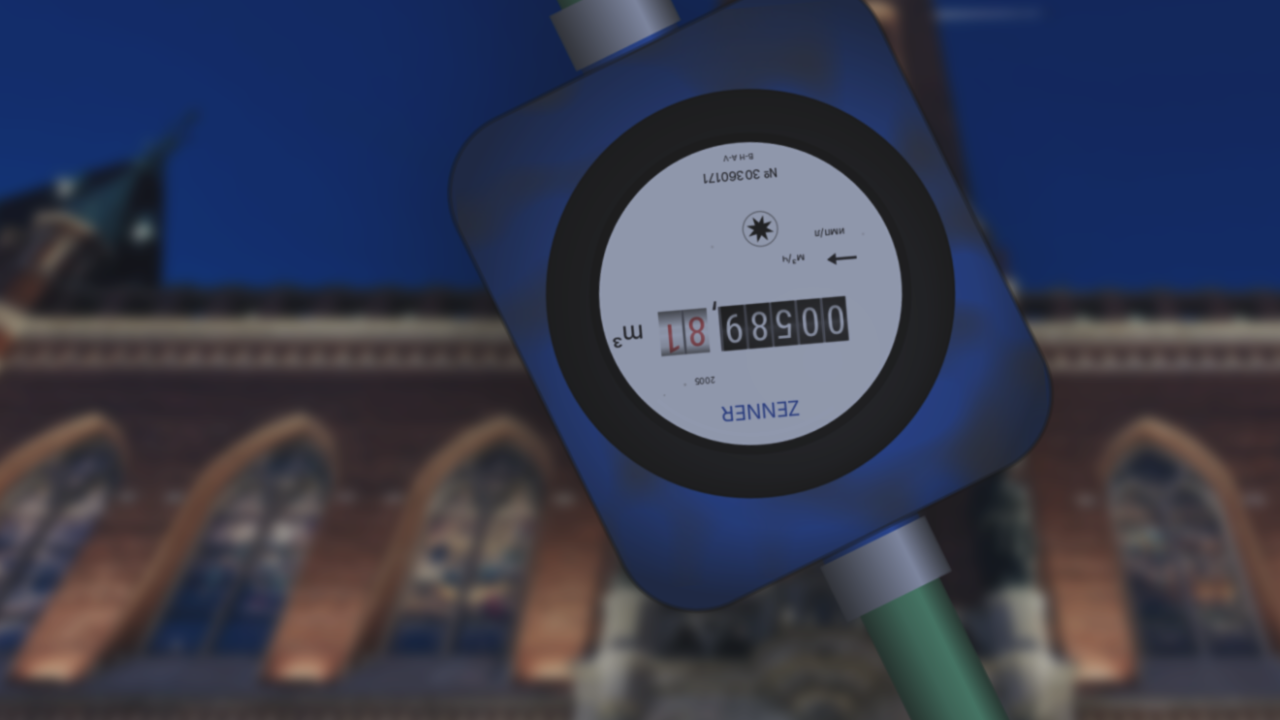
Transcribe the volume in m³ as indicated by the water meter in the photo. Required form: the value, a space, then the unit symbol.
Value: 589.81 m³
